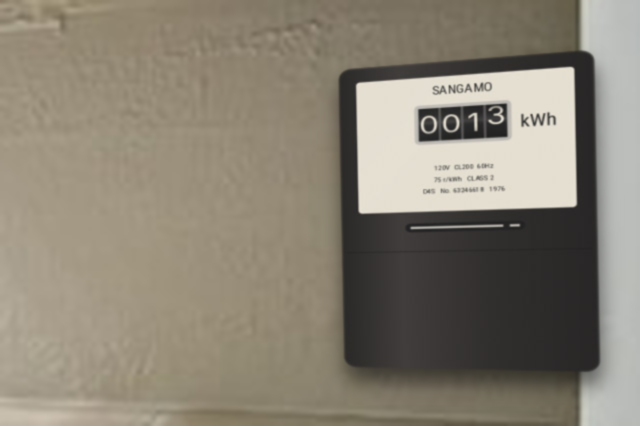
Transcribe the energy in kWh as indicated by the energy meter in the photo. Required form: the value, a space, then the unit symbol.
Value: 13 kWh
